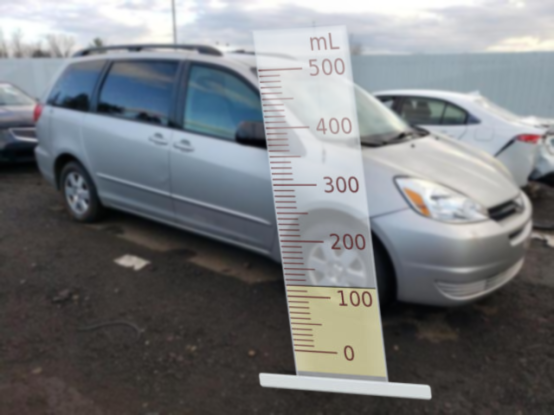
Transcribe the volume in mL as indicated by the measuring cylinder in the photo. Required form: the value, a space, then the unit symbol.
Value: 120 mL
